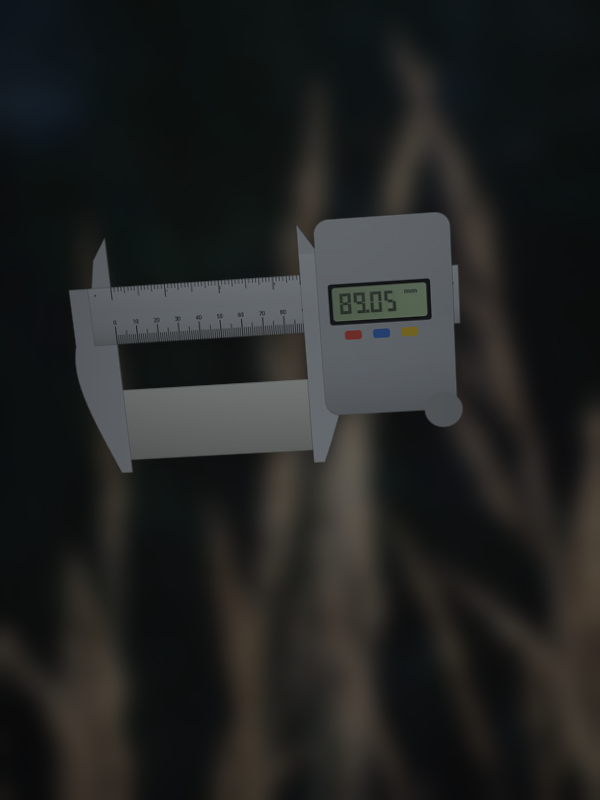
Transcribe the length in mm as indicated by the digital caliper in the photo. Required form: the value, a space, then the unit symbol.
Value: 89.05 mm
